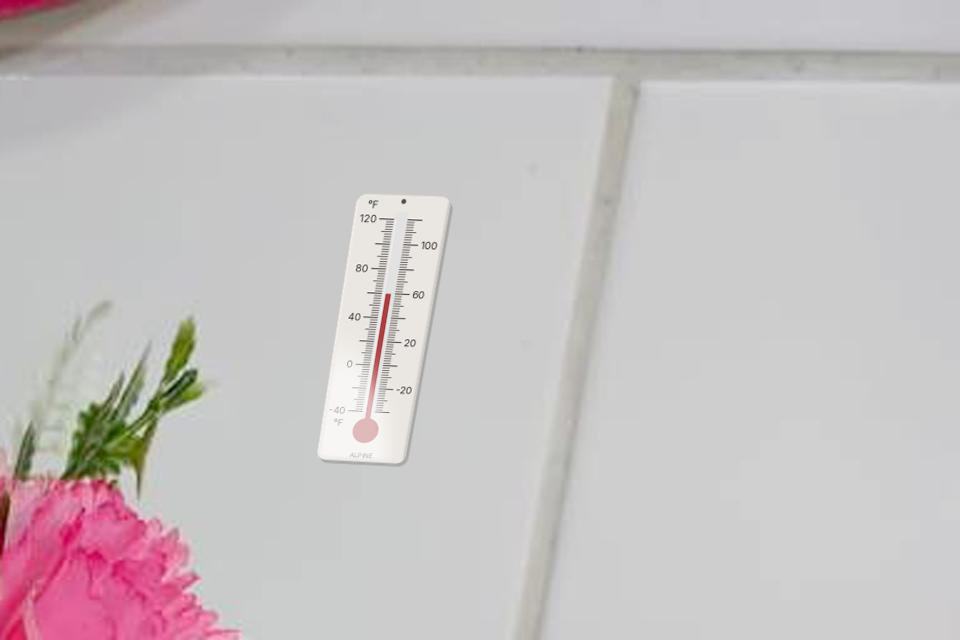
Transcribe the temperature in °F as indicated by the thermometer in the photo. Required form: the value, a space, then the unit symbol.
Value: 60 °F
